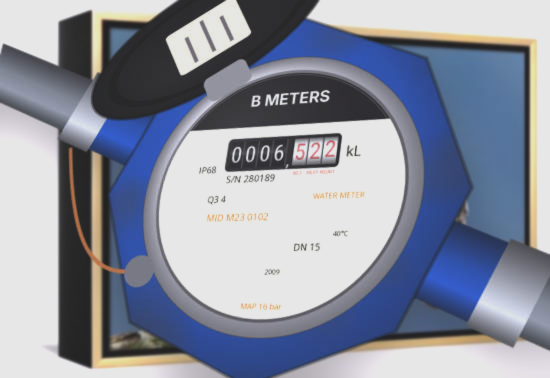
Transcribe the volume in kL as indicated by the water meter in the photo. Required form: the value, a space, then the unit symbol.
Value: 6.522 kL
